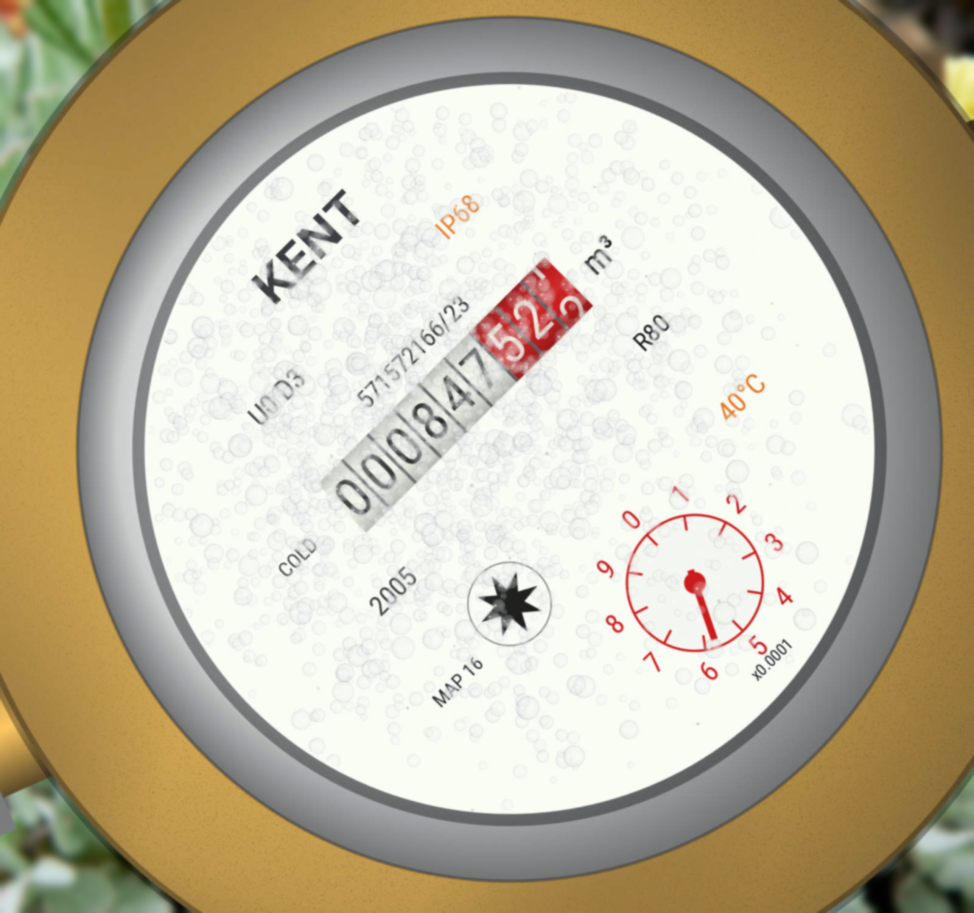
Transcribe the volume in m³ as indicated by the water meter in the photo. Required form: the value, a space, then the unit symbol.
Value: 847.5215 m³
